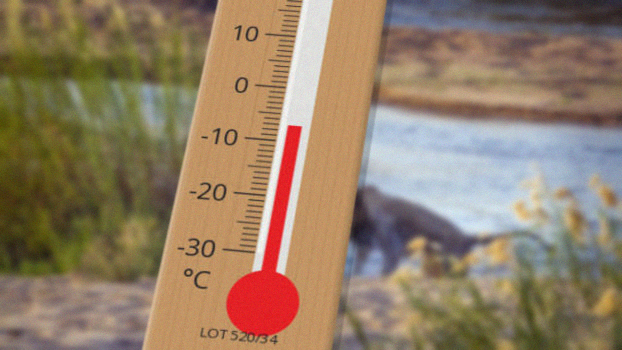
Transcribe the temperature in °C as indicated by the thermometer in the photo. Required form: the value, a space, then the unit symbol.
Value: -7 °C
